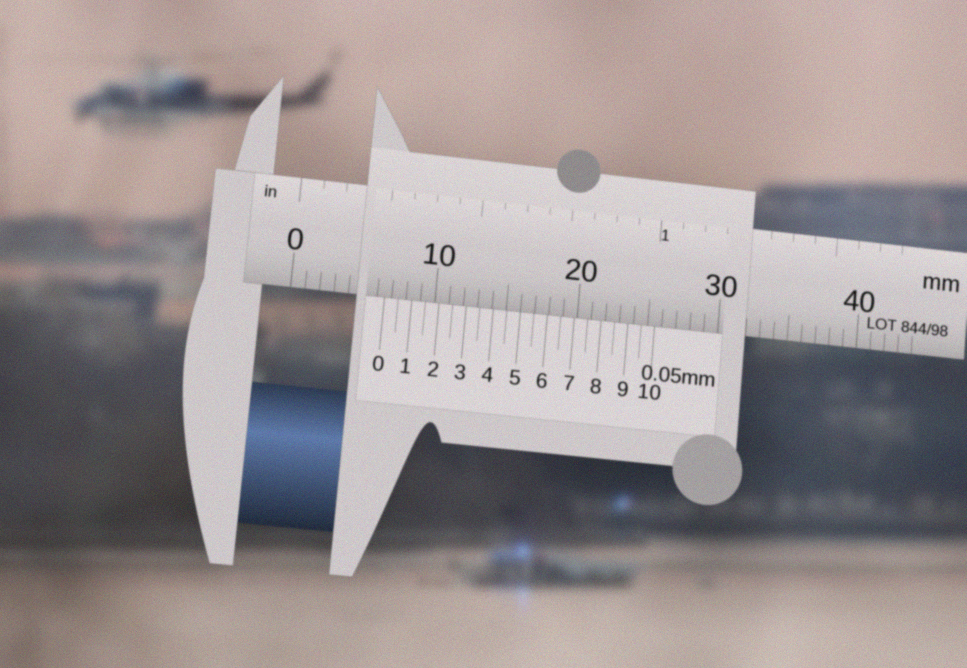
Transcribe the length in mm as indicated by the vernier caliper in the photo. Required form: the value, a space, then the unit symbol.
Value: 6.5 mm
